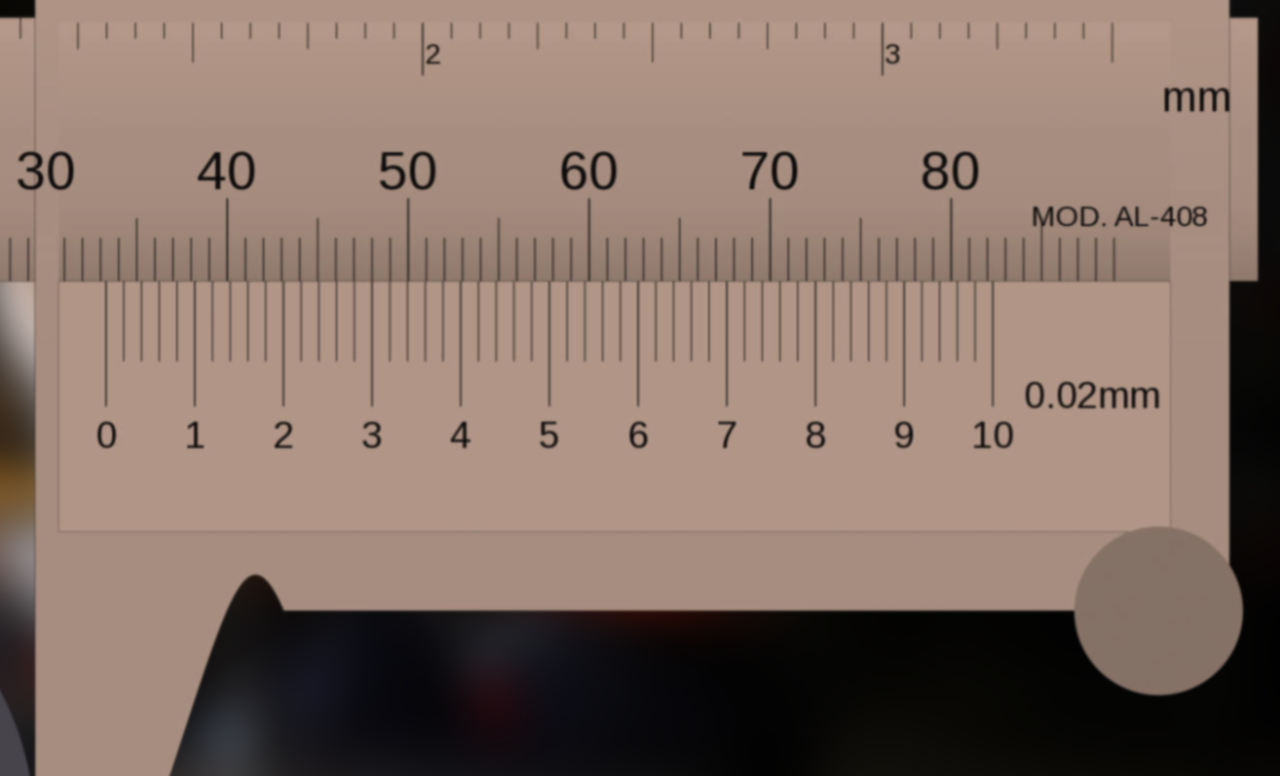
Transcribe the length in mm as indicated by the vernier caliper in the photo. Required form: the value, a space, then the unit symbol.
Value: 33.3 mm
